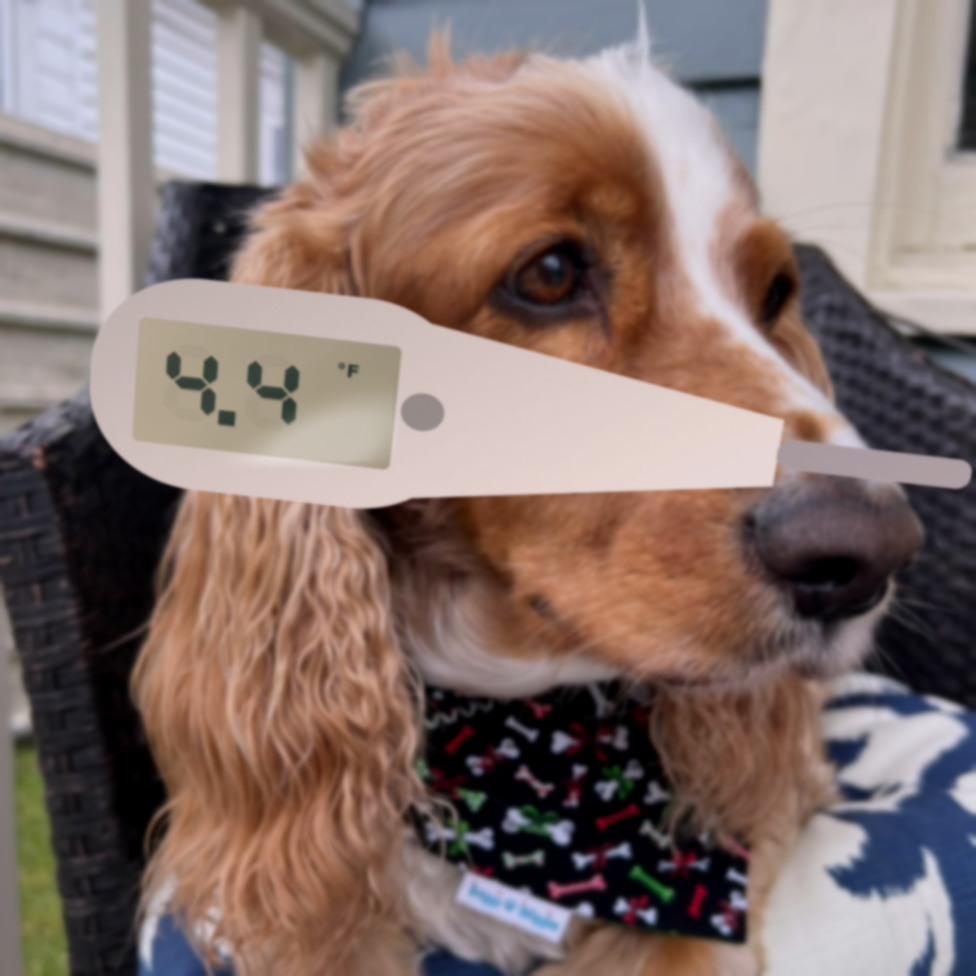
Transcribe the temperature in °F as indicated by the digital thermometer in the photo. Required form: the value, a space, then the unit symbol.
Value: 4.4 °F
